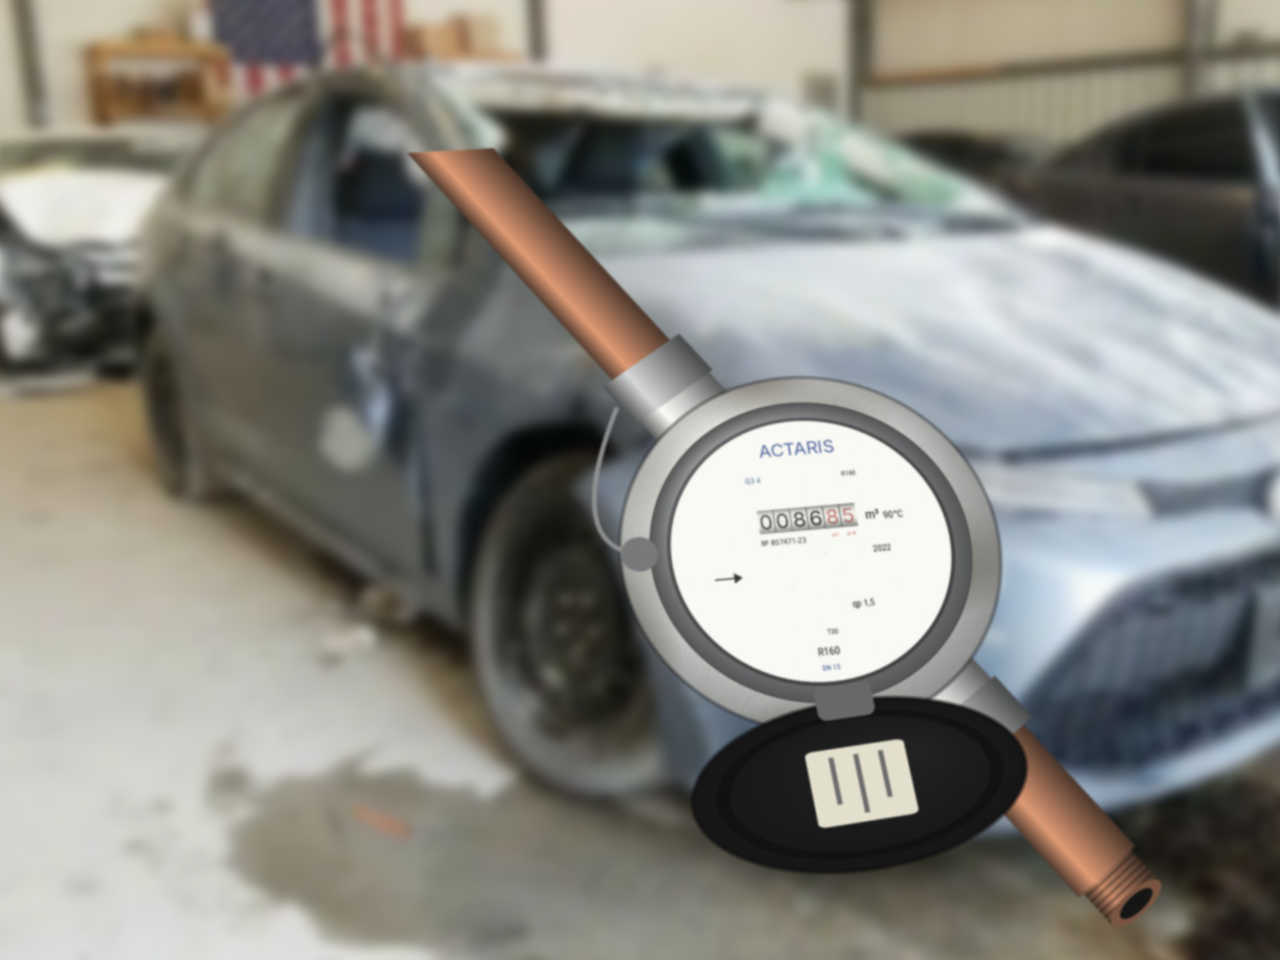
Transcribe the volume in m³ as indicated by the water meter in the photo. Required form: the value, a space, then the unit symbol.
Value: 86.85 m³
